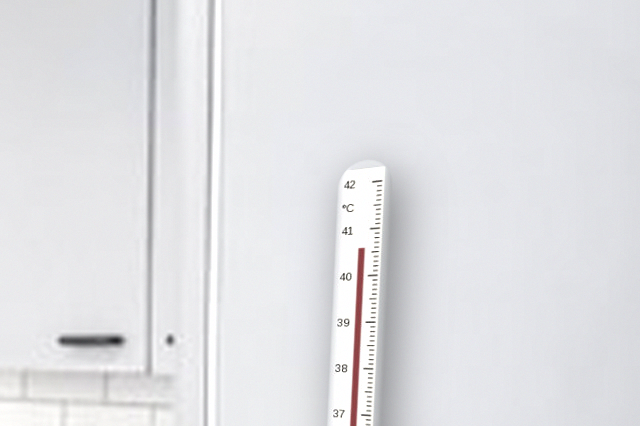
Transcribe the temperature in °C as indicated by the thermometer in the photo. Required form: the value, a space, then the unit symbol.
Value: 40.6 °C
